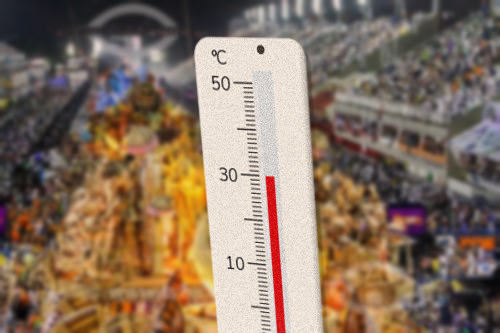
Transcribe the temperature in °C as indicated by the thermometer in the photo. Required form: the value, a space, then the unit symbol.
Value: 30 °C
